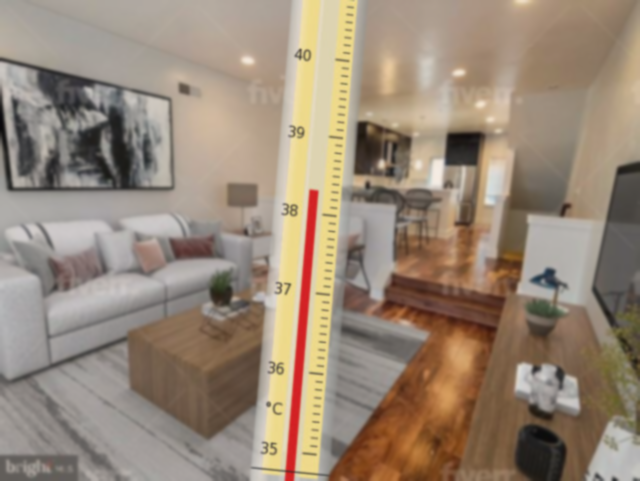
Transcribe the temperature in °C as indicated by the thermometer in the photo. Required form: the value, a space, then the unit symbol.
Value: 38.3 °C
